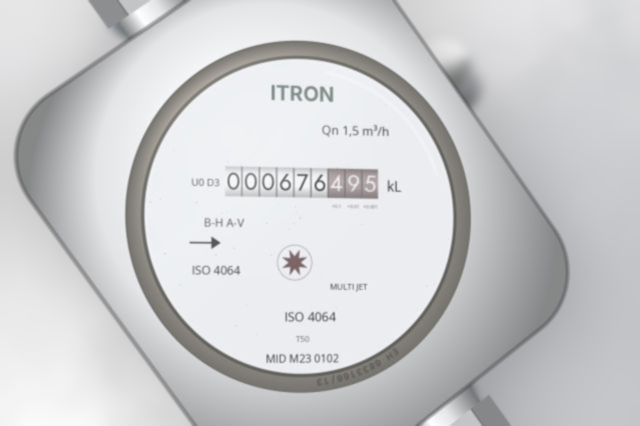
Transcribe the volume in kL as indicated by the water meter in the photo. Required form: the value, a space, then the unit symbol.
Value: 676.495 kL
